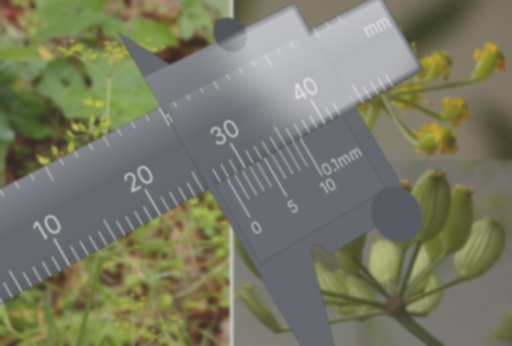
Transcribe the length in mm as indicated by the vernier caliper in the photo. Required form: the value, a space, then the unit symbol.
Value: 27.8 mm
